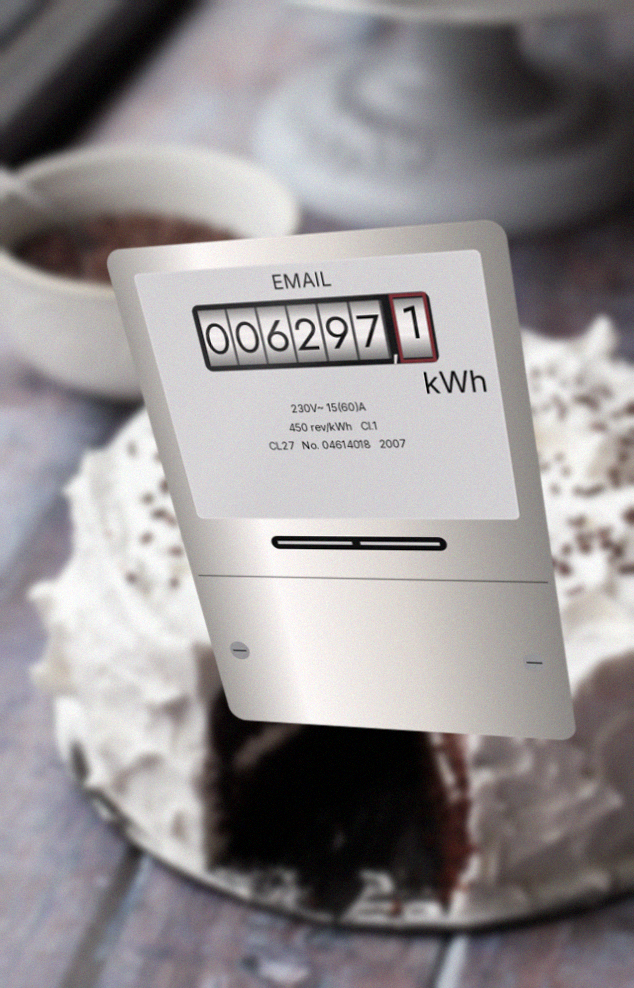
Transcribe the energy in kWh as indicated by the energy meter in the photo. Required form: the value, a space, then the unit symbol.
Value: 6297.1 kWh
